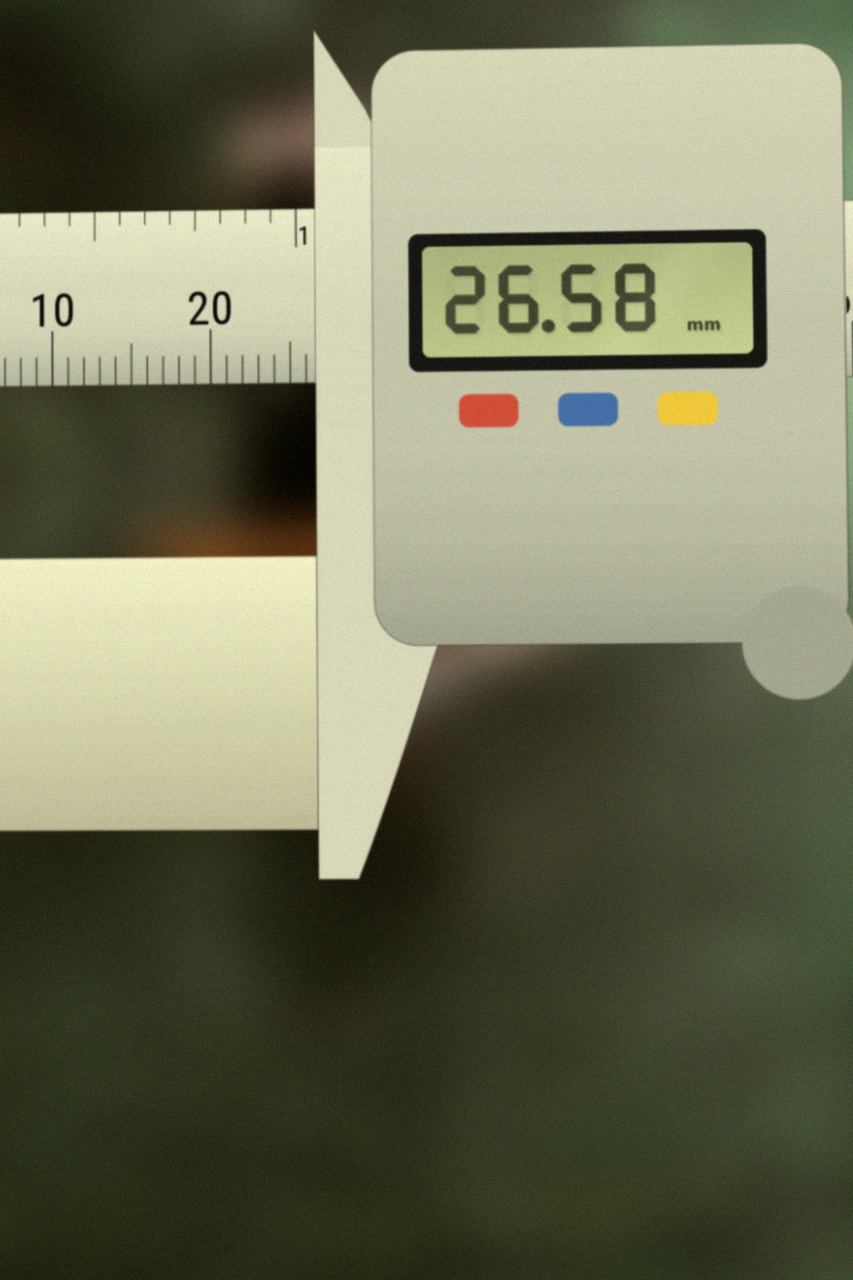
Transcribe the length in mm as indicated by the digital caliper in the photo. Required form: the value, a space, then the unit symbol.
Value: 26.58 mm
